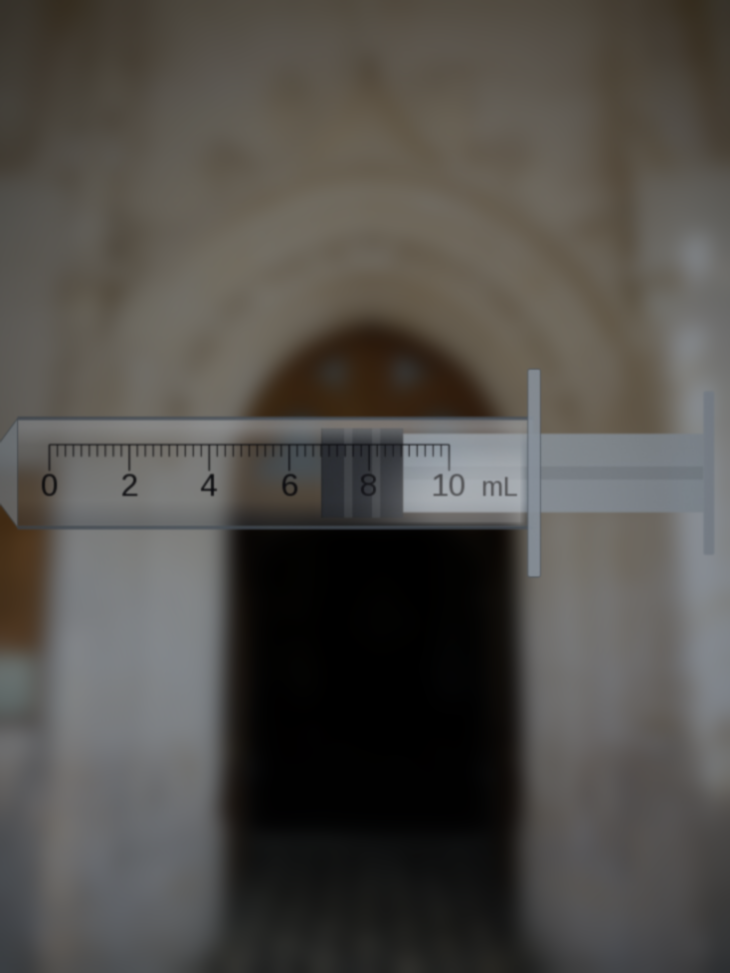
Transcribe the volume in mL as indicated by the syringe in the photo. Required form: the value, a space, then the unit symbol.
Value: 6.8 mL
